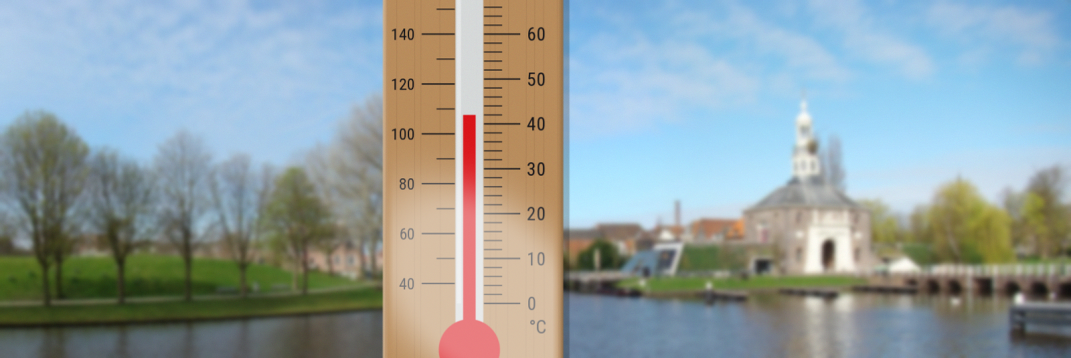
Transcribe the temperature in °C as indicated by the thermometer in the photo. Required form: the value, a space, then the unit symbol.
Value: 42 °C
